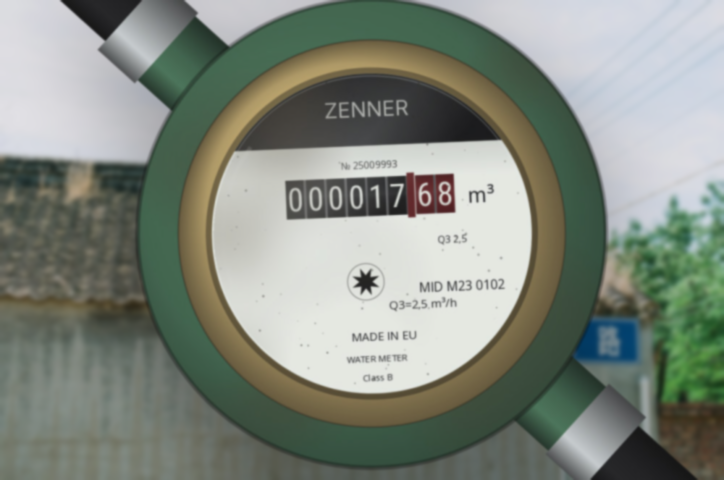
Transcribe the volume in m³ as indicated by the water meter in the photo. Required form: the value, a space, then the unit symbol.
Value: 17.68 m³
